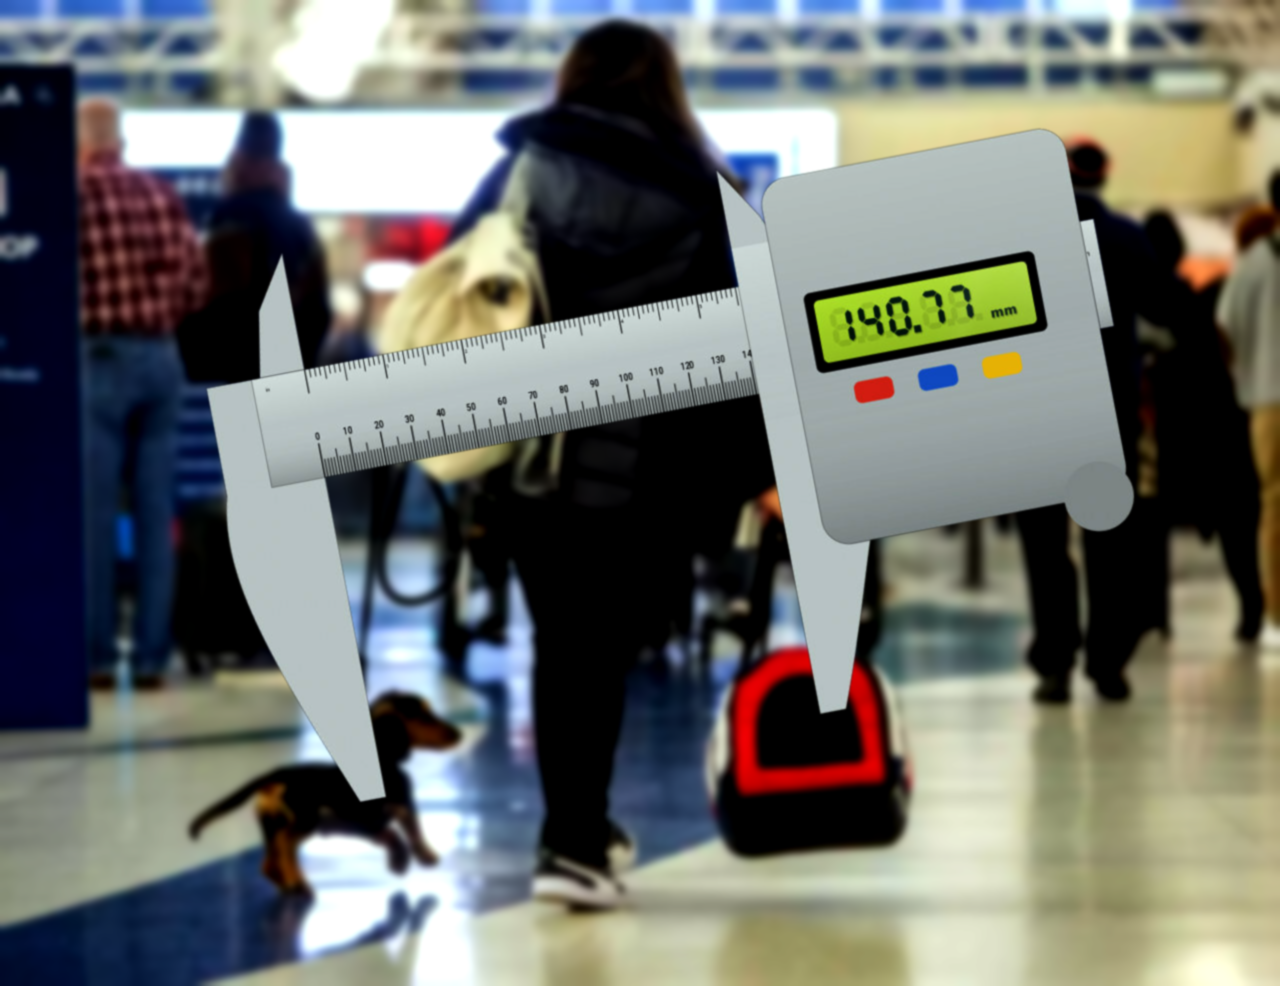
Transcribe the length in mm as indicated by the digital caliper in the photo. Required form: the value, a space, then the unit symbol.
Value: 140.77 mm
